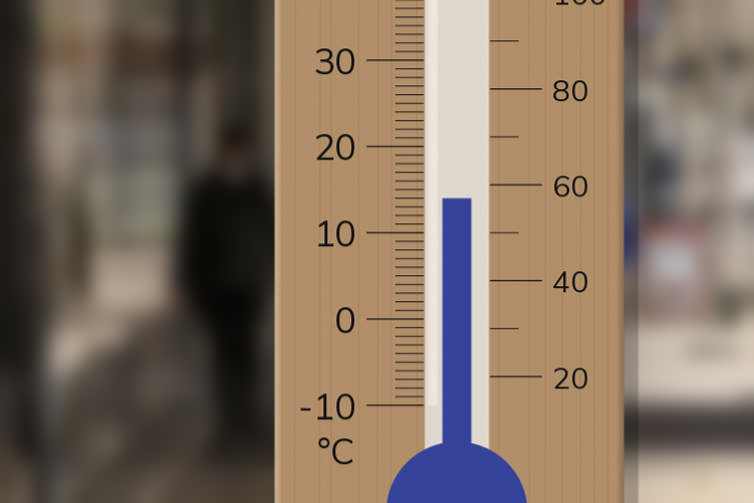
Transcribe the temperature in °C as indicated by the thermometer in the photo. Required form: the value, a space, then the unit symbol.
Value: 14 °C
